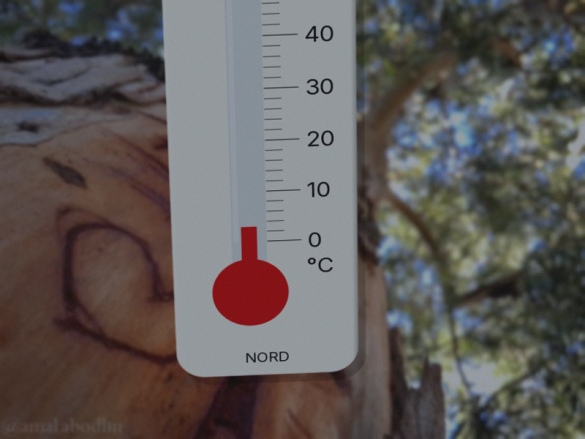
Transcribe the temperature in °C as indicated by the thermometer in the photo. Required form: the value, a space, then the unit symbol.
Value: 3 °C
